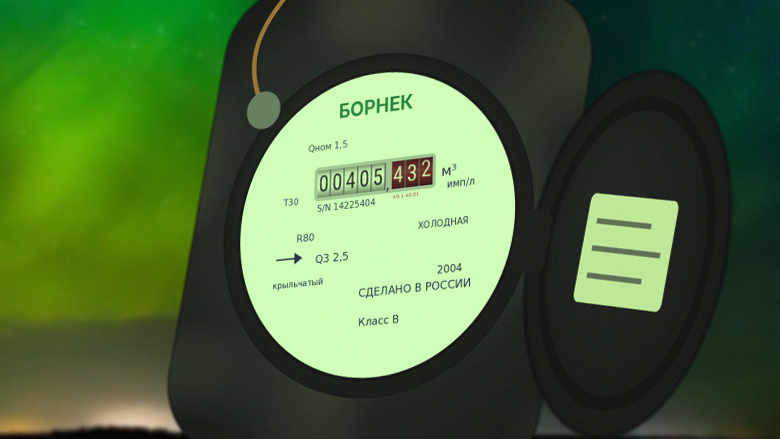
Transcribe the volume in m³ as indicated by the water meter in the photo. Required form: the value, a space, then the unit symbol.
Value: 405.432 m³
